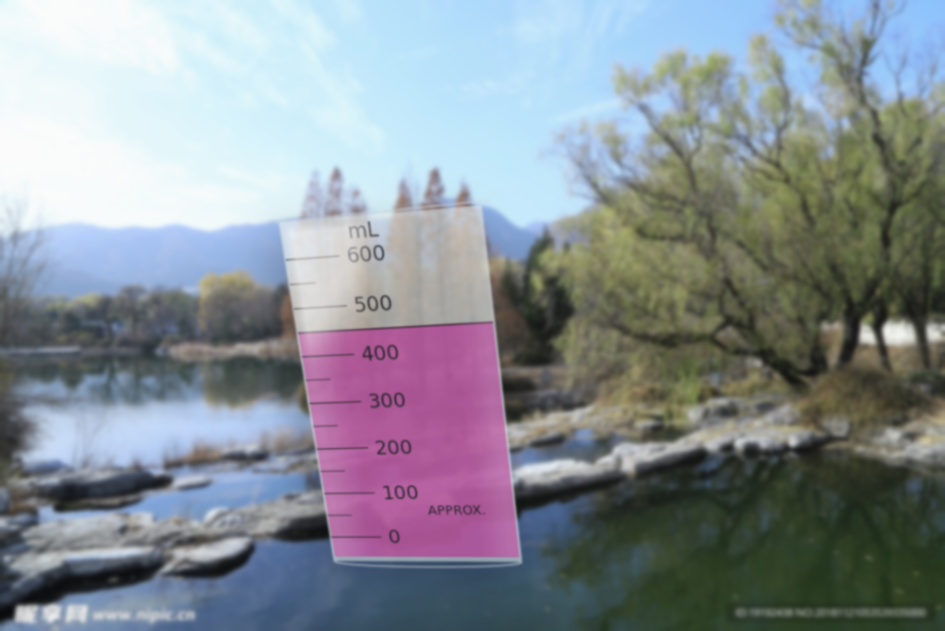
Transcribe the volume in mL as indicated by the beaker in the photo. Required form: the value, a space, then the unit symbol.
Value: 450 mL
